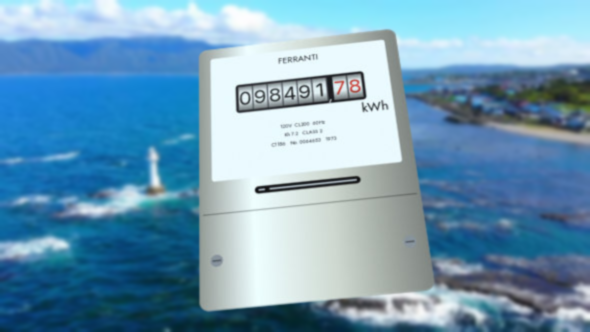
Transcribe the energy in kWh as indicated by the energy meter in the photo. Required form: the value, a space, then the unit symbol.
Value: 98491.78 kWh
